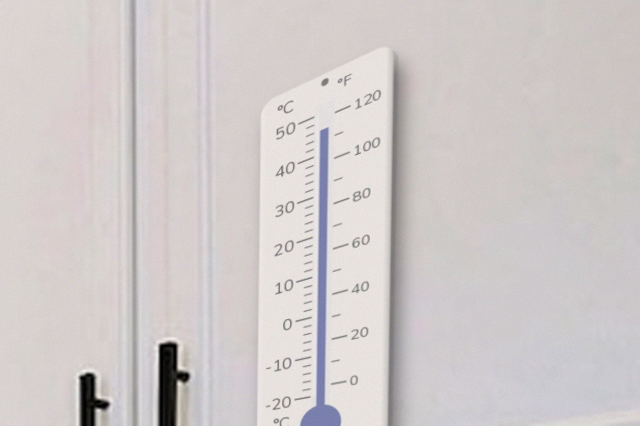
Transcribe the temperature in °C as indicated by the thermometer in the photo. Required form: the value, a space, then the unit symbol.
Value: 46 °C
